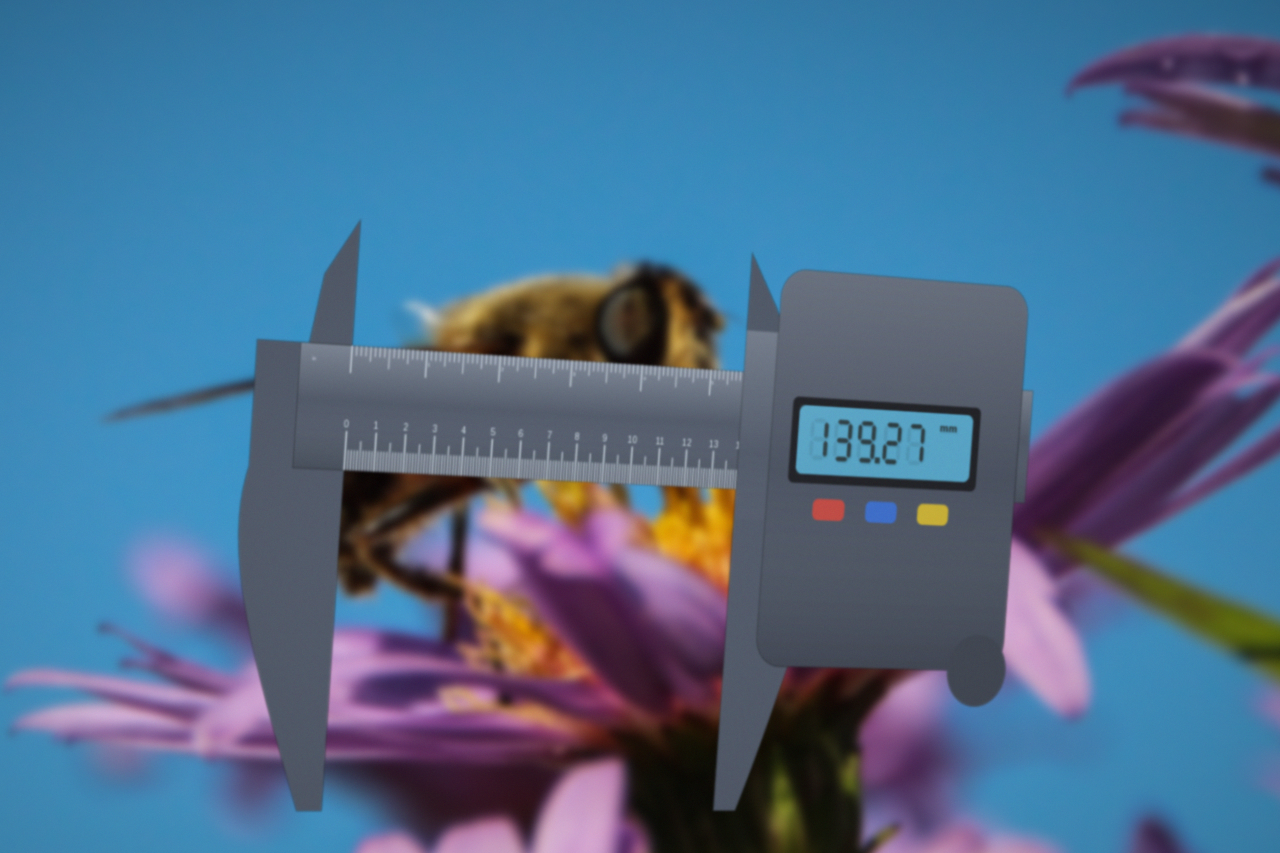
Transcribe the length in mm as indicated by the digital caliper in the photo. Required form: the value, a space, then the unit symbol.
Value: 139.27 mm
